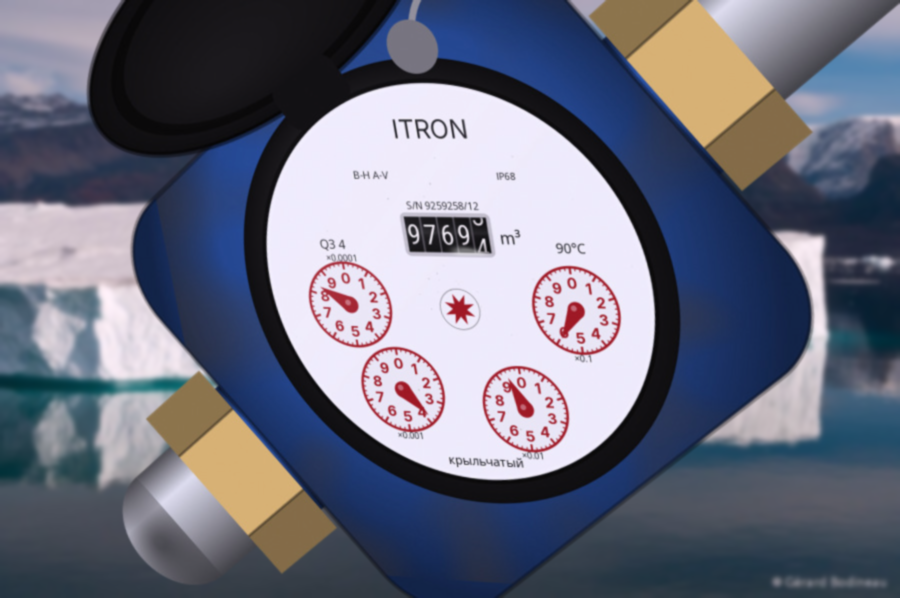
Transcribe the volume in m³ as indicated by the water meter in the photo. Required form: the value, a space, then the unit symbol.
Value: 97693.5938 m³
